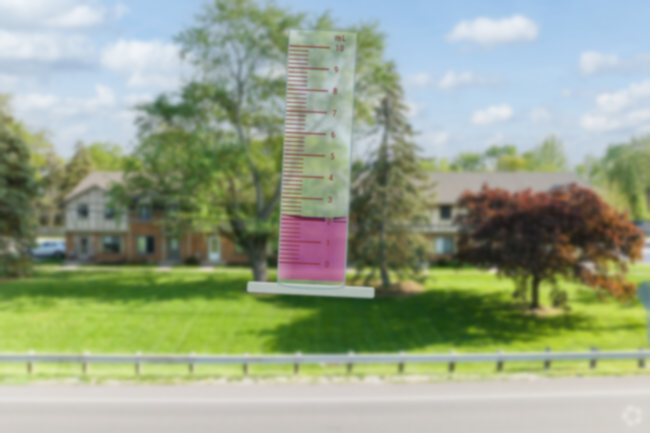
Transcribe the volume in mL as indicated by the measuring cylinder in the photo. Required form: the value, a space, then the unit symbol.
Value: 2 mL
